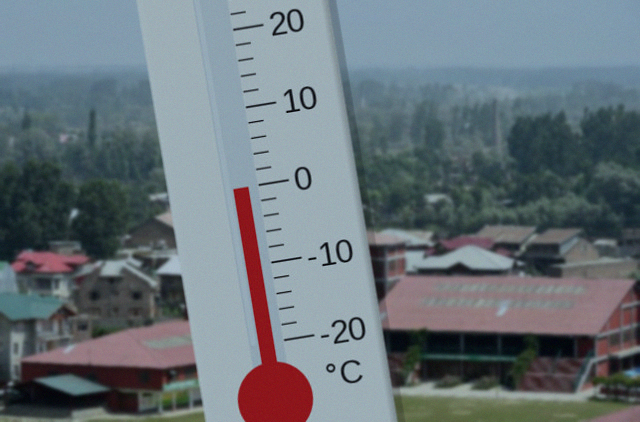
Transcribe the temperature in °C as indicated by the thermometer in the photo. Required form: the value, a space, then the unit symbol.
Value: 0 °C
